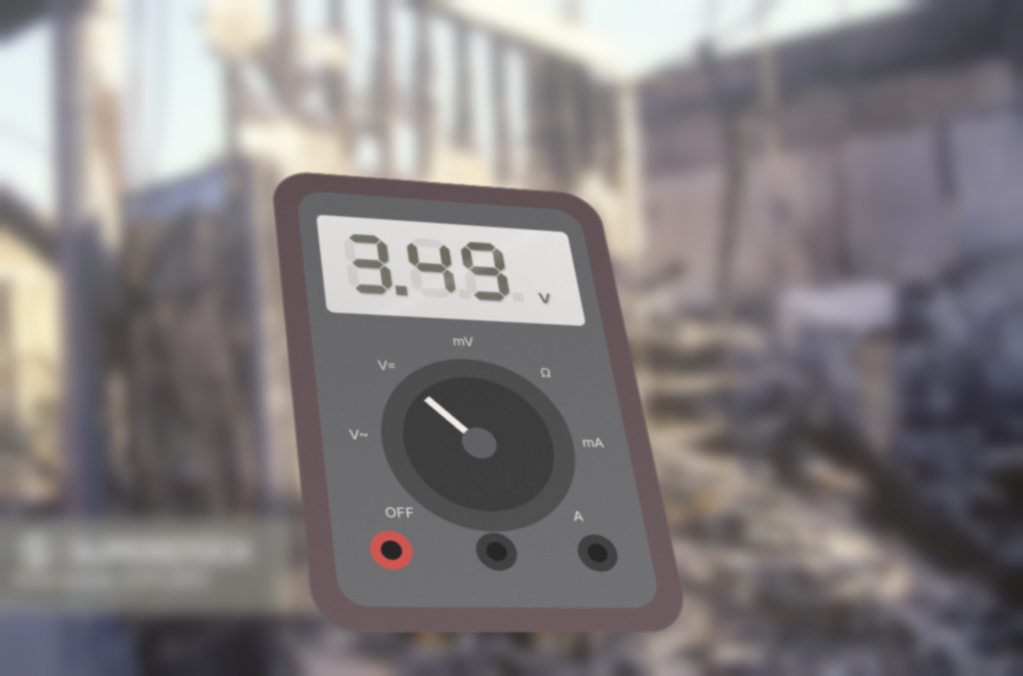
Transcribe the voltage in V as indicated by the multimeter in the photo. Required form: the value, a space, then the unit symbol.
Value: 3.49 V
